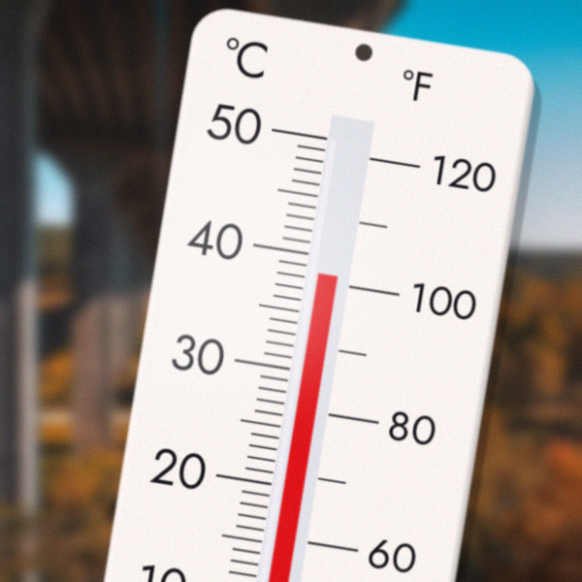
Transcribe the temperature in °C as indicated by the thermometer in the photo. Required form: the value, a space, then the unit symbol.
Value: 38.5 °C
